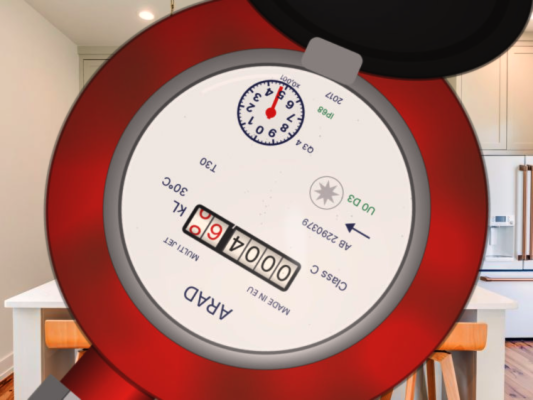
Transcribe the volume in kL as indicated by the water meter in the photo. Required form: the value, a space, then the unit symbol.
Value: 4.684 kL
